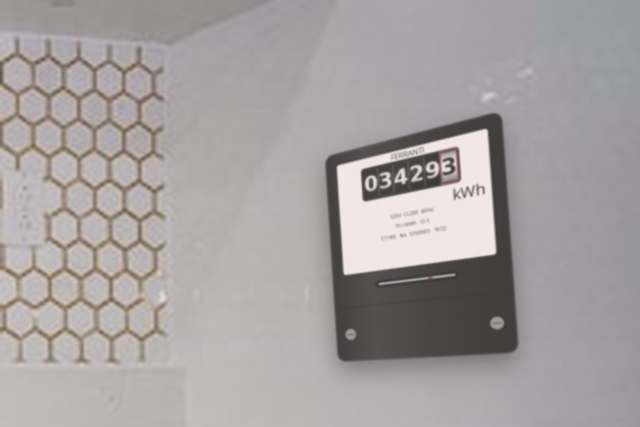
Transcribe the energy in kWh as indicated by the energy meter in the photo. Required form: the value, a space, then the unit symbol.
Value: 3429.3 kWh
